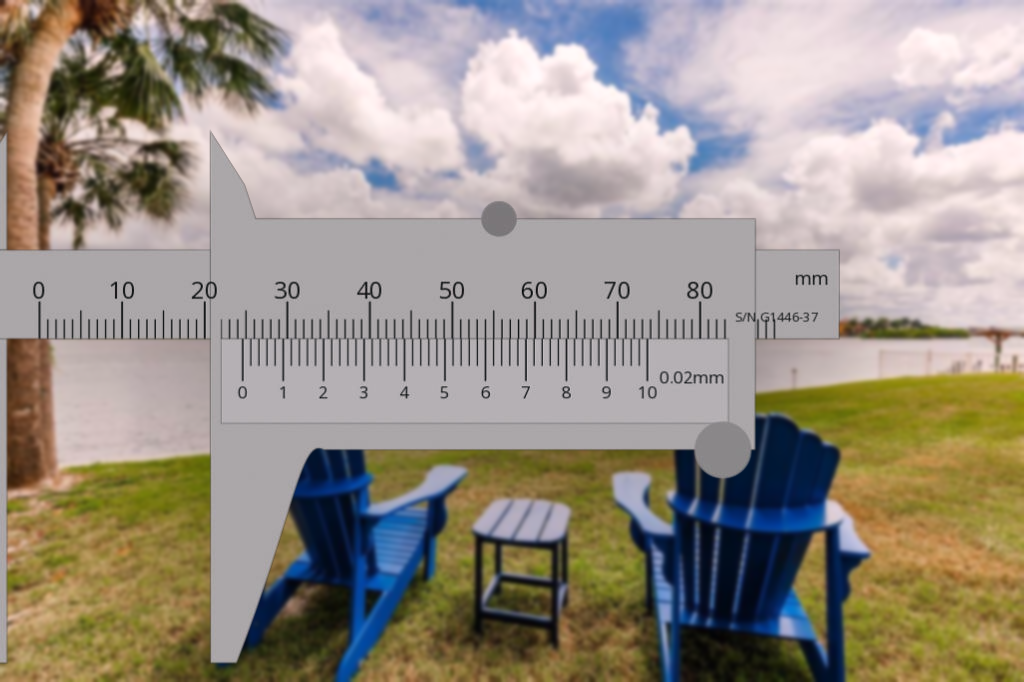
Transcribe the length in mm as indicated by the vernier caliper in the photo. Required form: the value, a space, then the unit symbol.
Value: 24.6 mm
